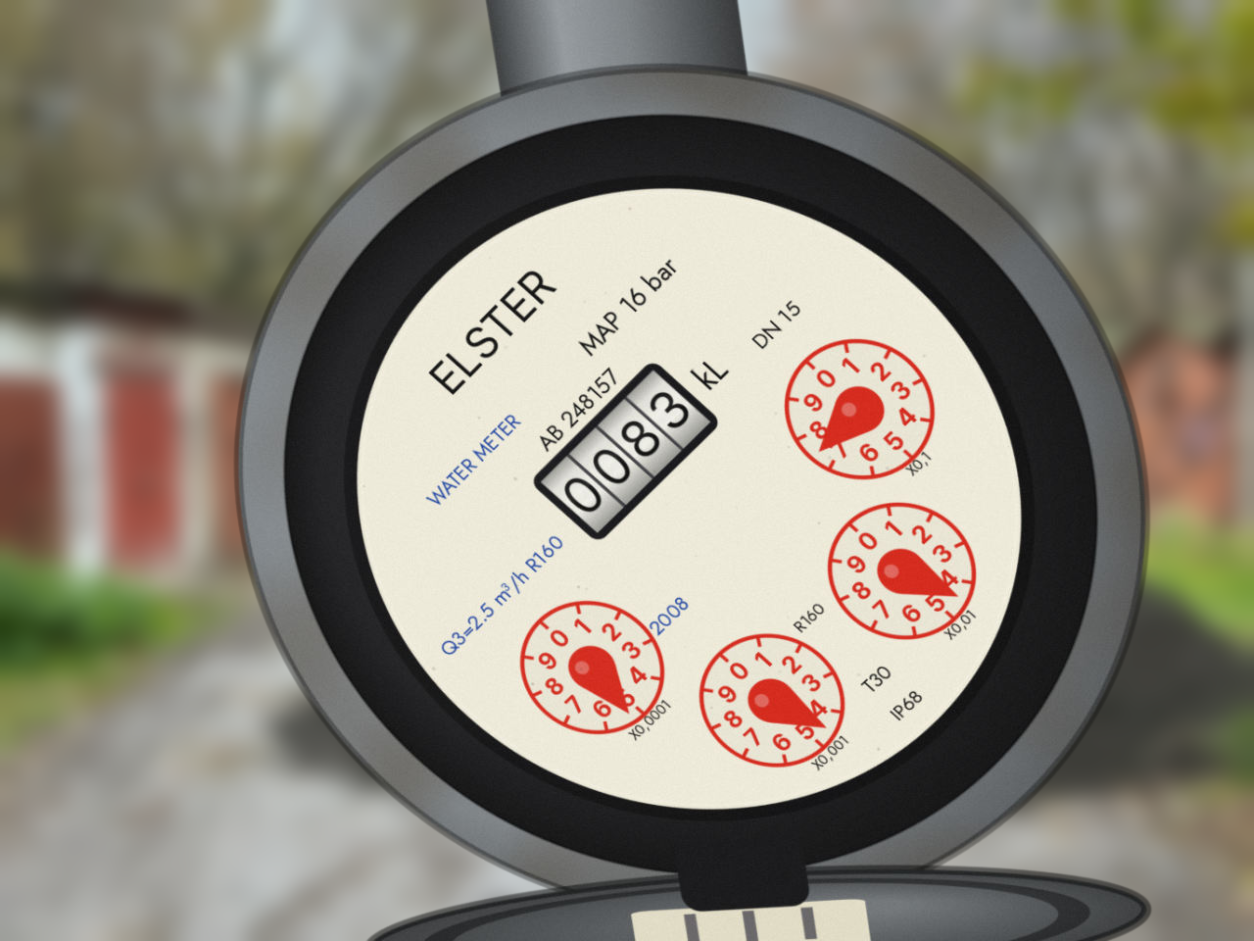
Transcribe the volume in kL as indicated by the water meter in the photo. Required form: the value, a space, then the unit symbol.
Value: 83.7445 kL
